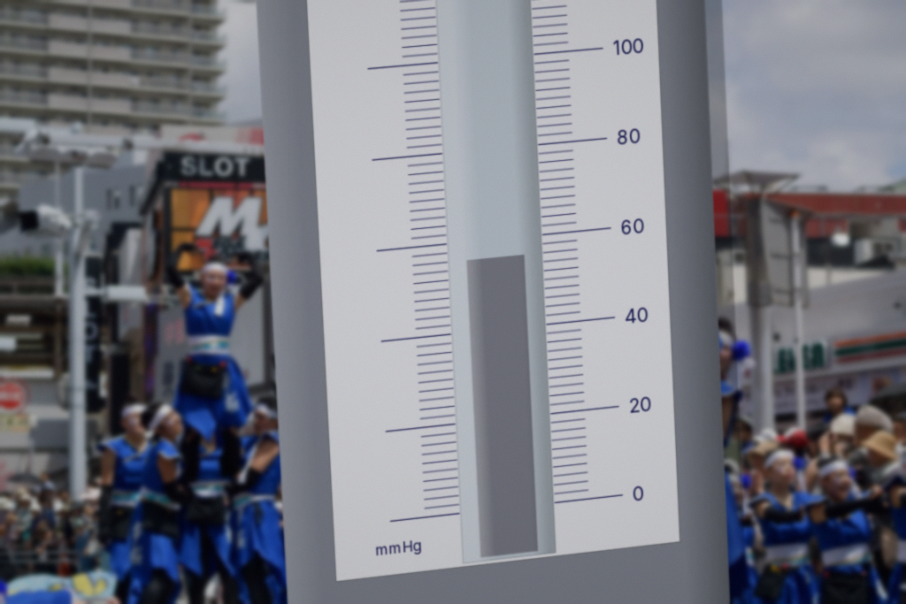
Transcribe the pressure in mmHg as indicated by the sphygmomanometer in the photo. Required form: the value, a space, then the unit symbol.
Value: 56 mmHg
